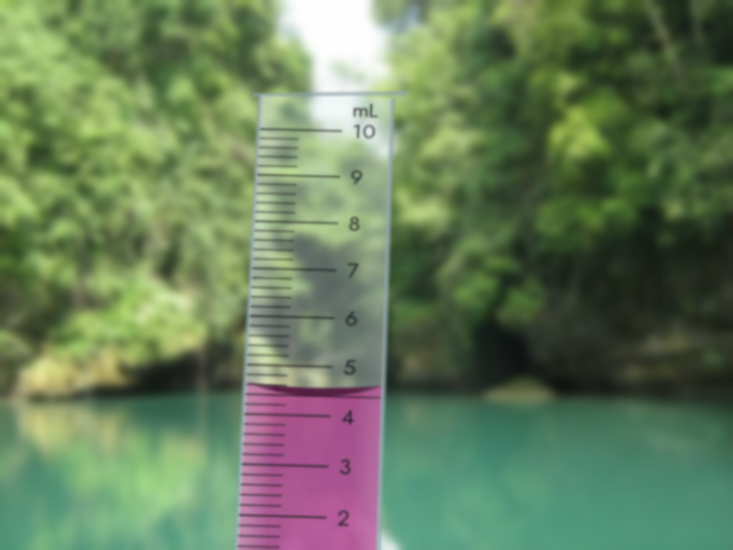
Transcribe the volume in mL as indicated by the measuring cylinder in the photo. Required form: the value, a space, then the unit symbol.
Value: 4.4 mL
